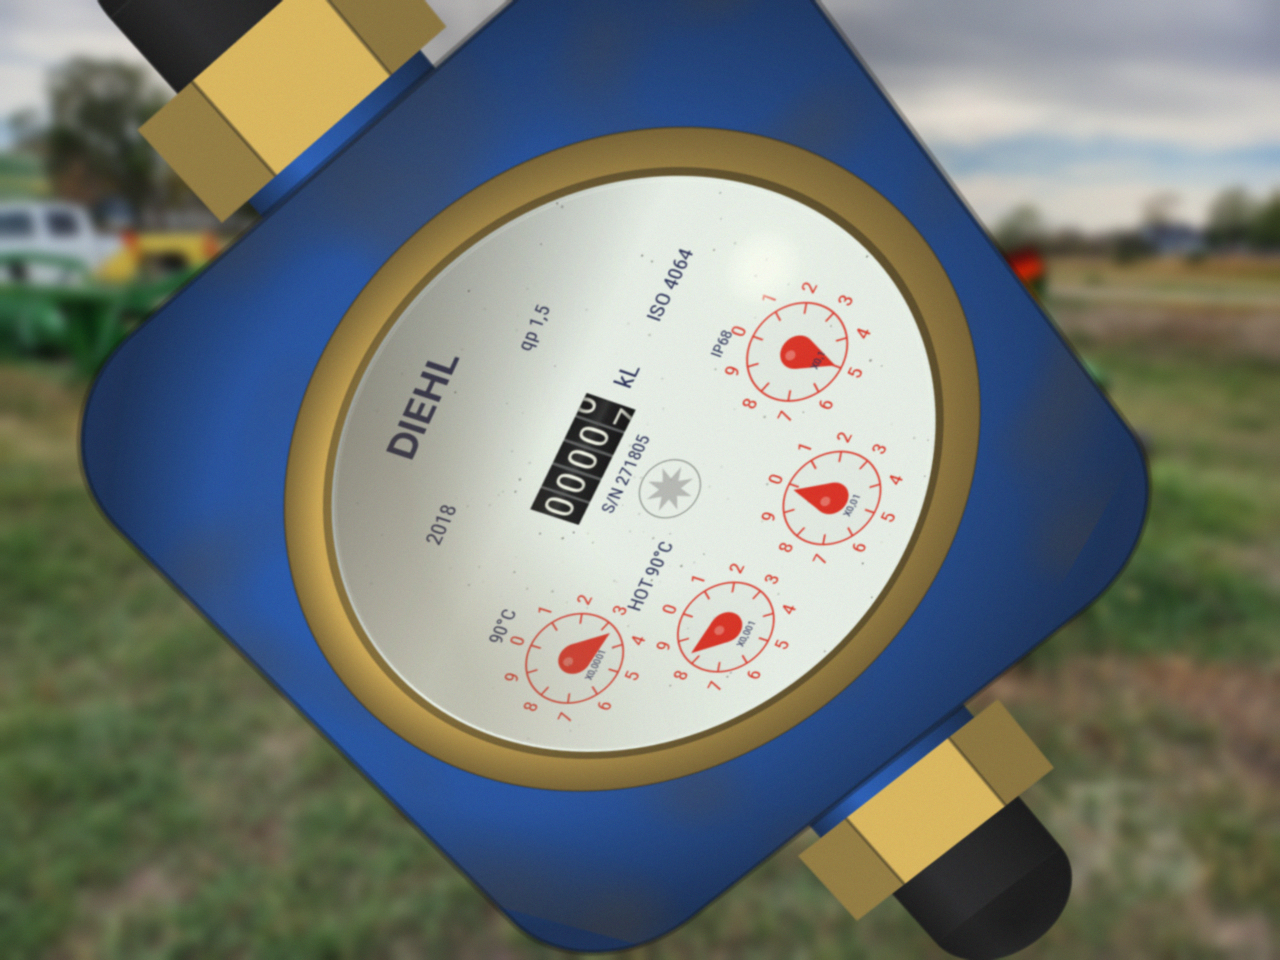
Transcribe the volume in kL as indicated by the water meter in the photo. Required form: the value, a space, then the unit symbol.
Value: 6.4983 kL
